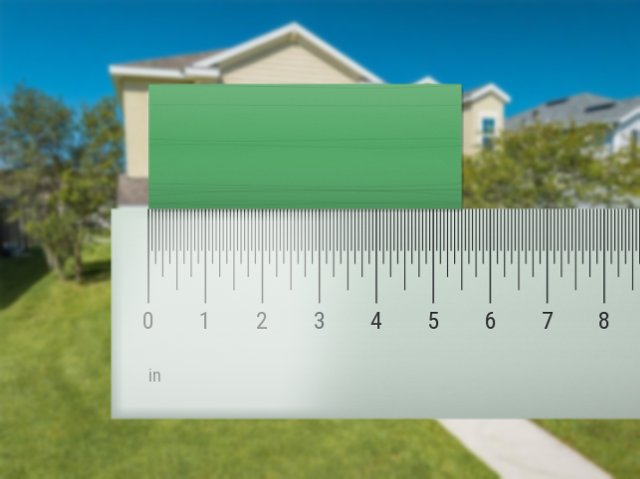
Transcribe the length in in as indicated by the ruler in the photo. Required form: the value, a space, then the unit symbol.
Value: 5.5 in
